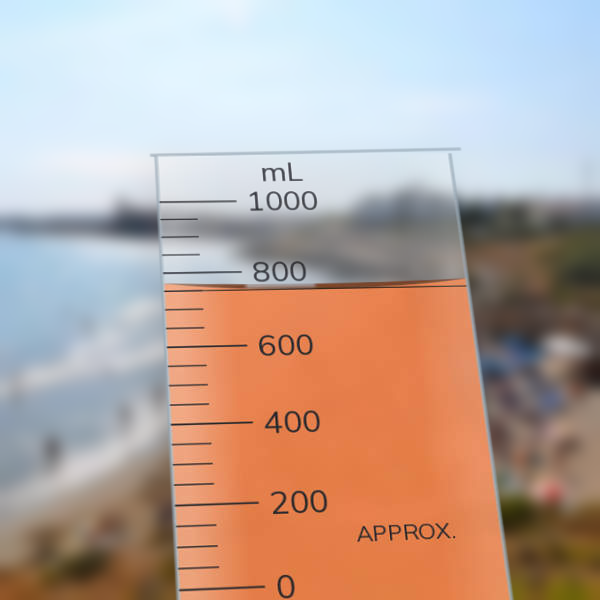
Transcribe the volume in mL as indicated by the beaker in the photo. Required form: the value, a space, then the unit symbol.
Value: 750 mL
